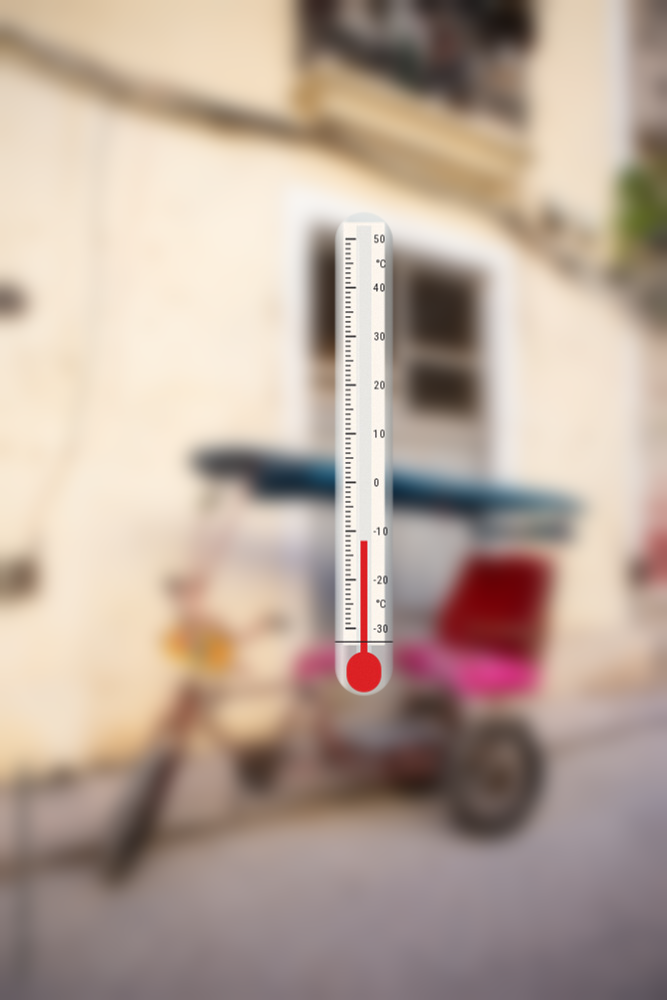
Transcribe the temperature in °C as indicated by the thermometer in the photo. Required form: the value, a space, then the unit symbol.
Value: -12 °C
